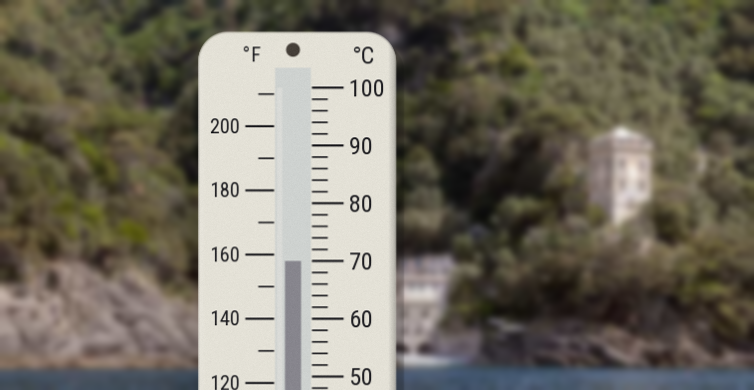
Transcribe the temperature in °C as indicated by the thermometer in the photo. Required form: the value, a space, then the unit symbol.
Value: 70 °C
